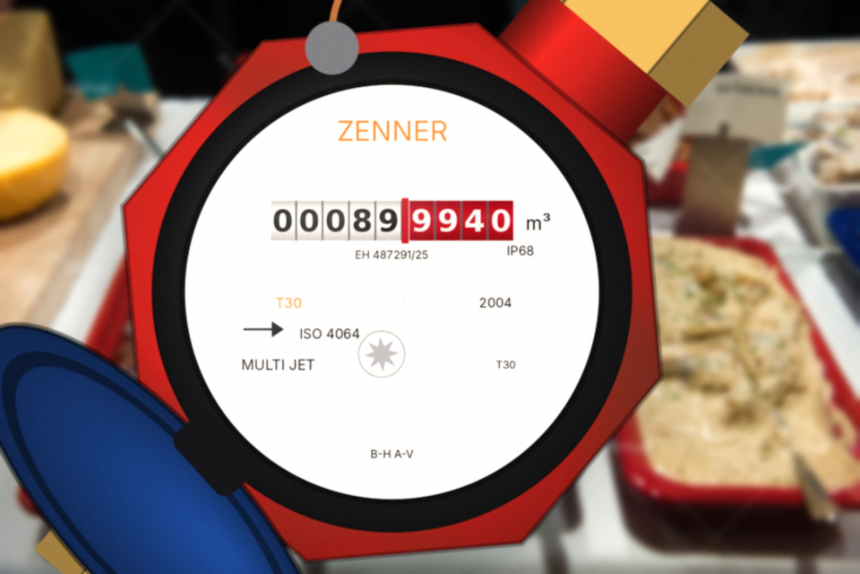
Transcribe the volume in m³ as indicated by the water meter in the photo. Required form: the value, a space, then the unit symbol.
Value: 89.9940 m³
